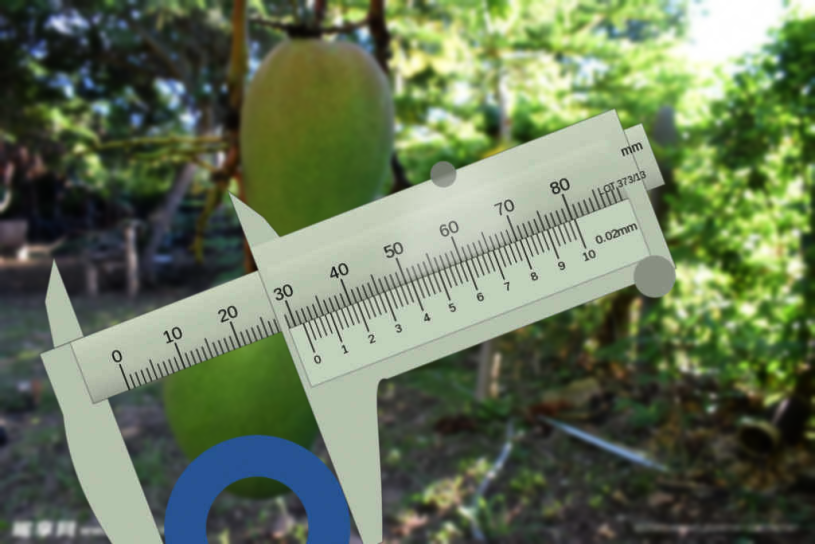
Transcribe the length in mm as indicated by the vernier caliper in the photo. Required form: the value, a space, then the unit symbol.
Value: 31.4 mm
